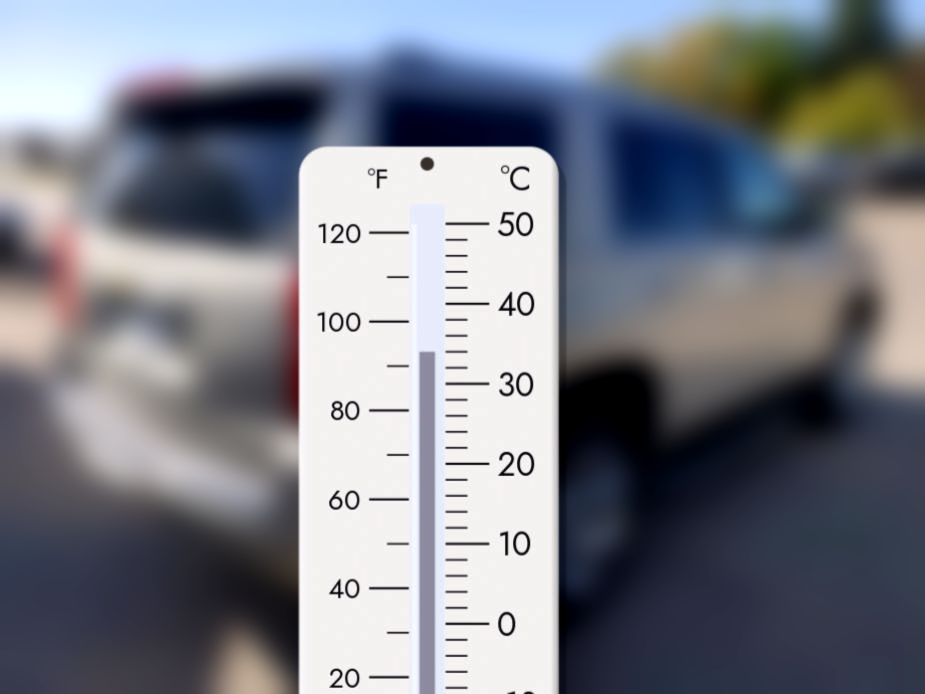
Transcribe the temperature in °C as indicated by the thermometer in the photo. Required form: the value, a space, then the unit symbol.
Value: 34 °C
